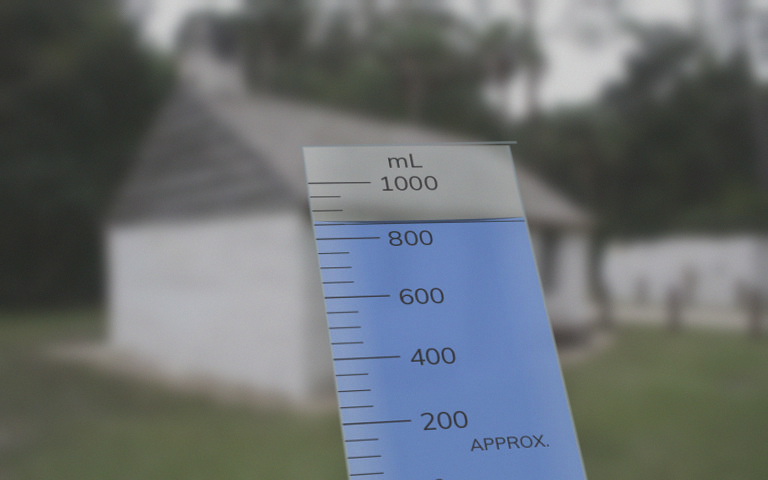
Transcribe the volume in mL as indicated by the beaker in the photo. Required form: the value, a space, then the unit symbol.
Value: 850 mL
